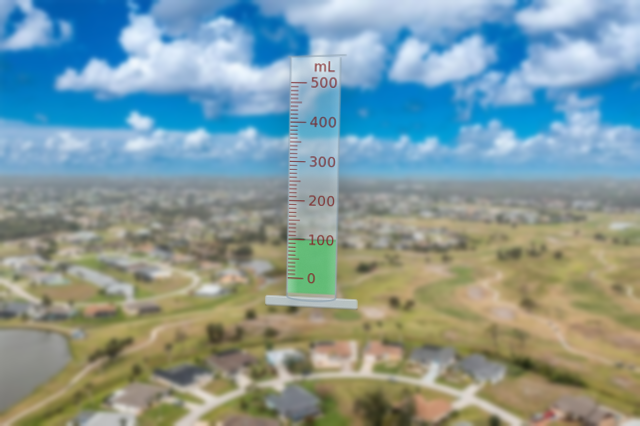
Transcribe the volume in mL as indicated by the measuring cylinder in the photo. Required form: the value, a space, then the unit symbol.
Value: 100 mL
